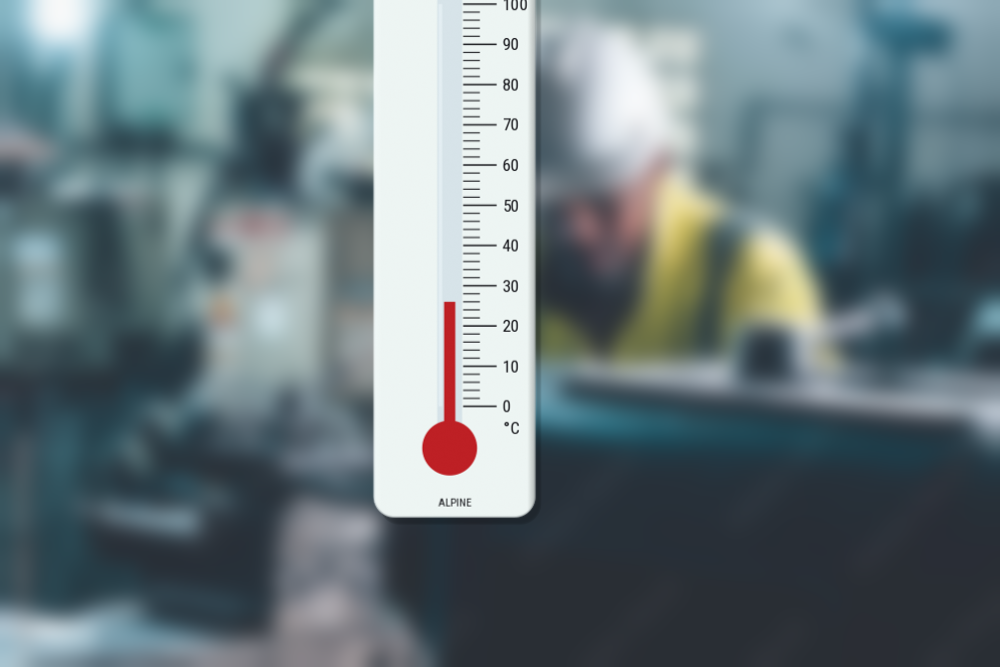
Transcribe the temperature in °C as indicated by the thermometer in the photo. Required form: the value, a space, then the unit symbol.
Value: 26 °C
